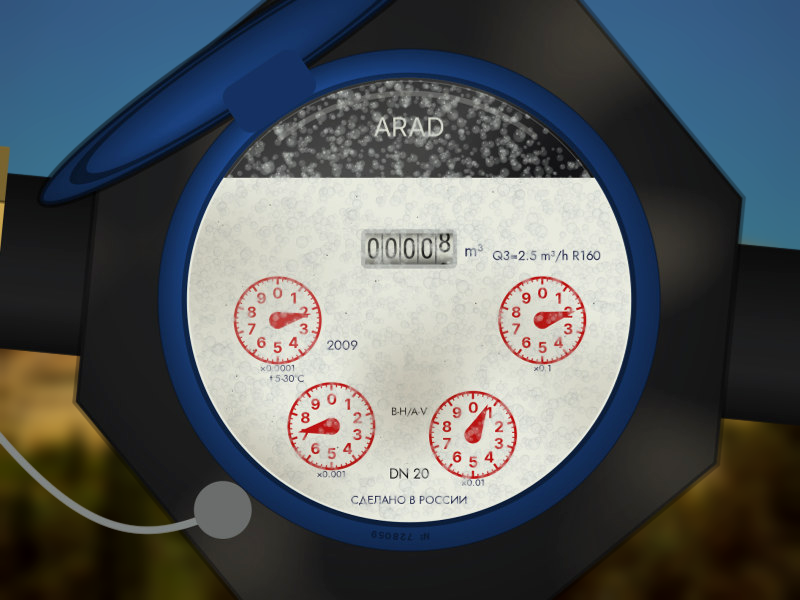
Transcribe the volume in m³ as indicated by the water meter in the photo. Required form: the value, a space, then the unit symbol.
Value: 8.2072 m³
